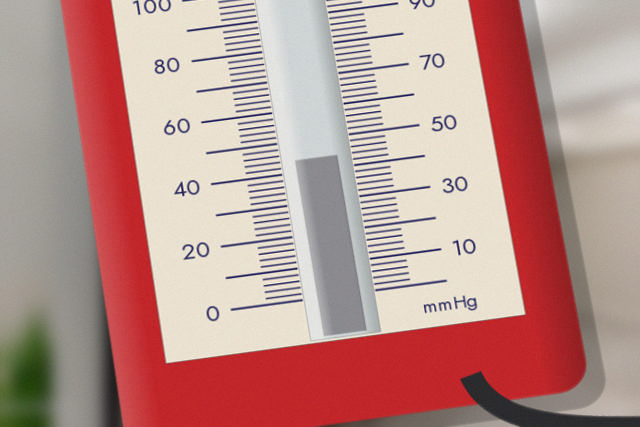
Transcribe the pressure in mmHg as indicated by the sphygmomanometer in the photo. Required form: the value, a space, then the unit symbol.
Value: 44 mmHg
